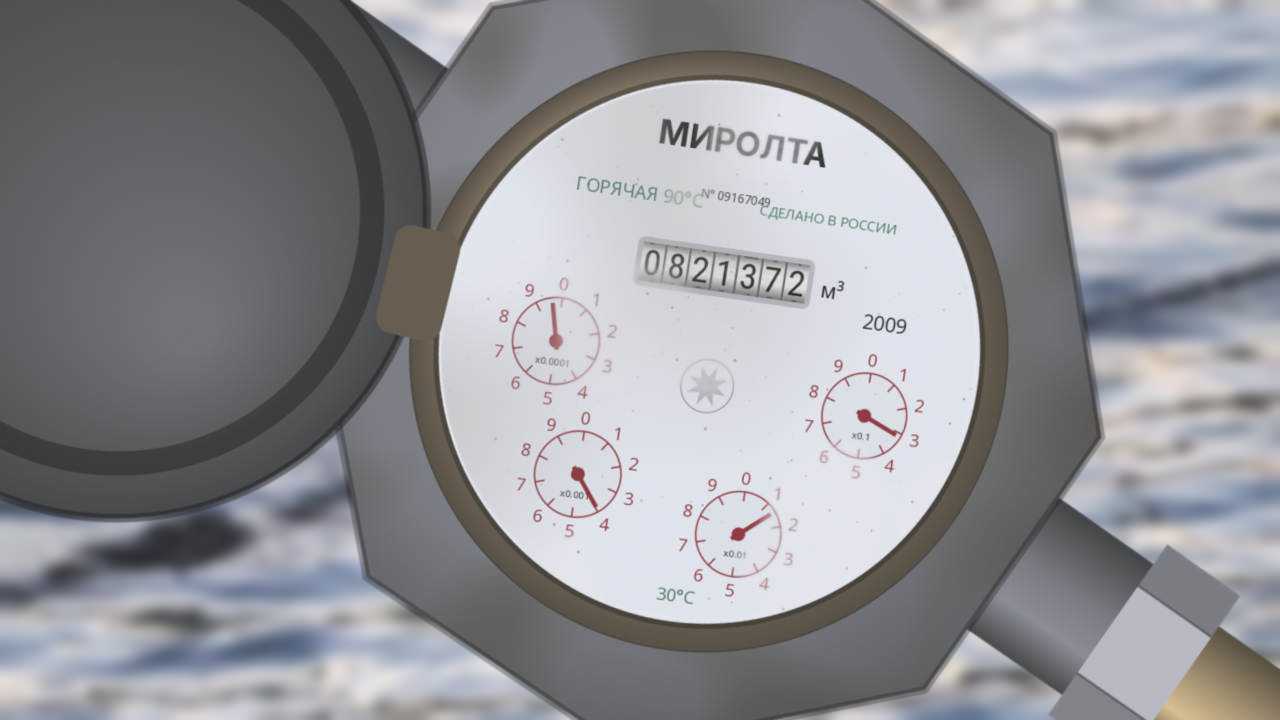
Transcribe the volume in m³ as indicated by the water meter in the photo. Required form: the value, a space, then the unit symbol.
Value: 821372.3139 m³
